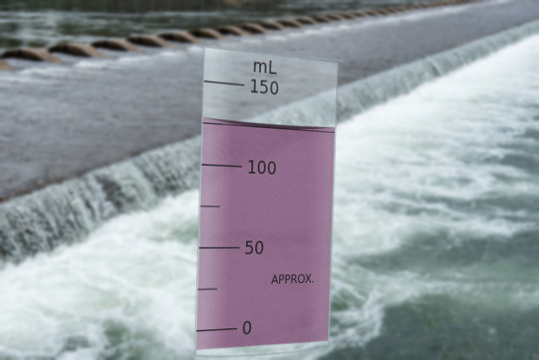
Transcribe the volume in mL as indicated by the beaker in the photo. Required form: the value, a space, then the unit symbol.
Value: 125 mL
